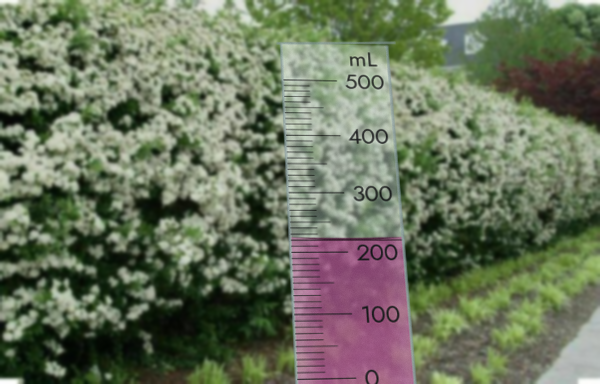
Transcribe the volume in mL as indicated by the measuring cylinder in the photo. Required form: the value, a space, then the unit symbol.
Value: 220 mL
